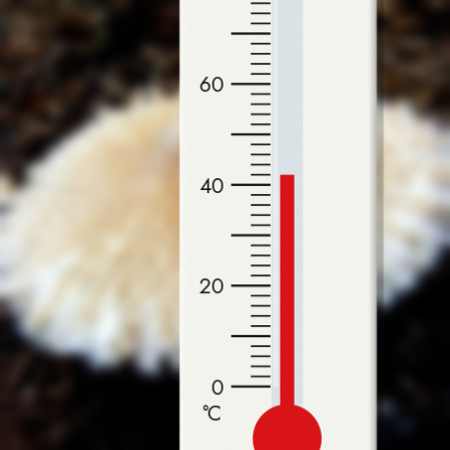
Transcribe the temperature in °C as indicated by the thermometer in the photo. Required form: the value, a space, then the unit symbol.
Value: 42 °C
